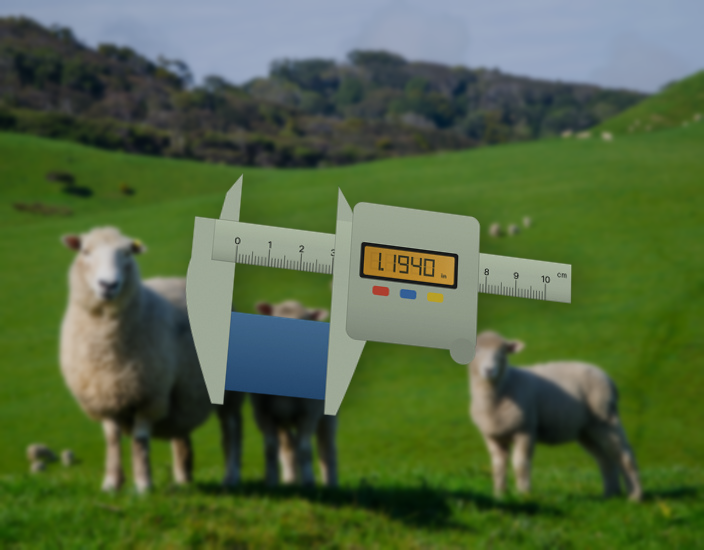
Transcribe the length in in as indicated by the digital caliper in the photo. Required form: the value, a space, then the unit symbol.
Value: 1.1940 in
